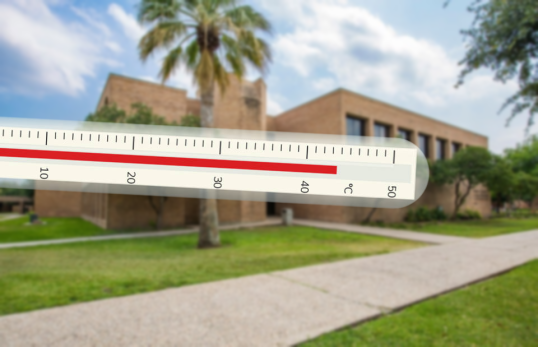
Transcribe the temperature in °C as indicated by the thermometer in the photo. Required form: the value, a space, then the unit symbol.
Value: 43.5 °C
